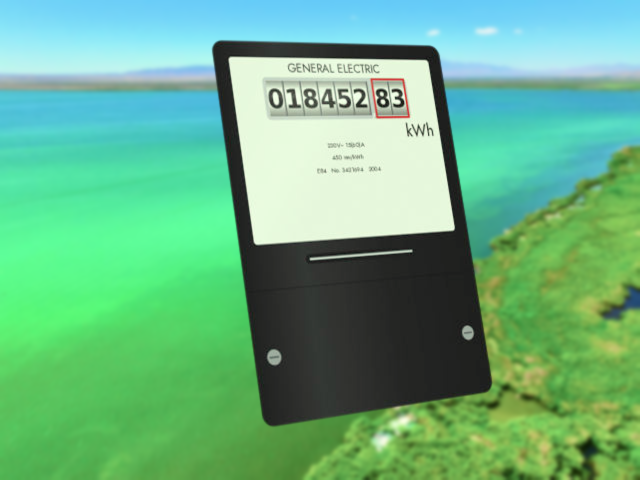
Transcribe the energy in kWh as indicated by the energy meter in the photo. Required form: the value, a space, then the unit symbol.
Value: 18452.83 kWh
